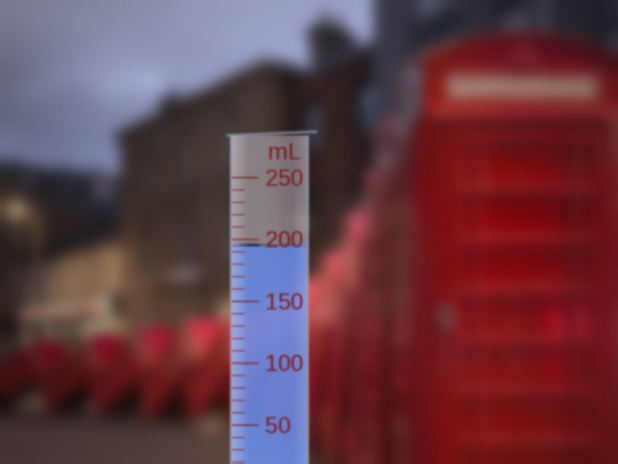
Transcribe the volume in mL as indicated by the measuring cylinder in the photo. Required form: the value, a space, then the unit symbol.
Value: 195 mL
